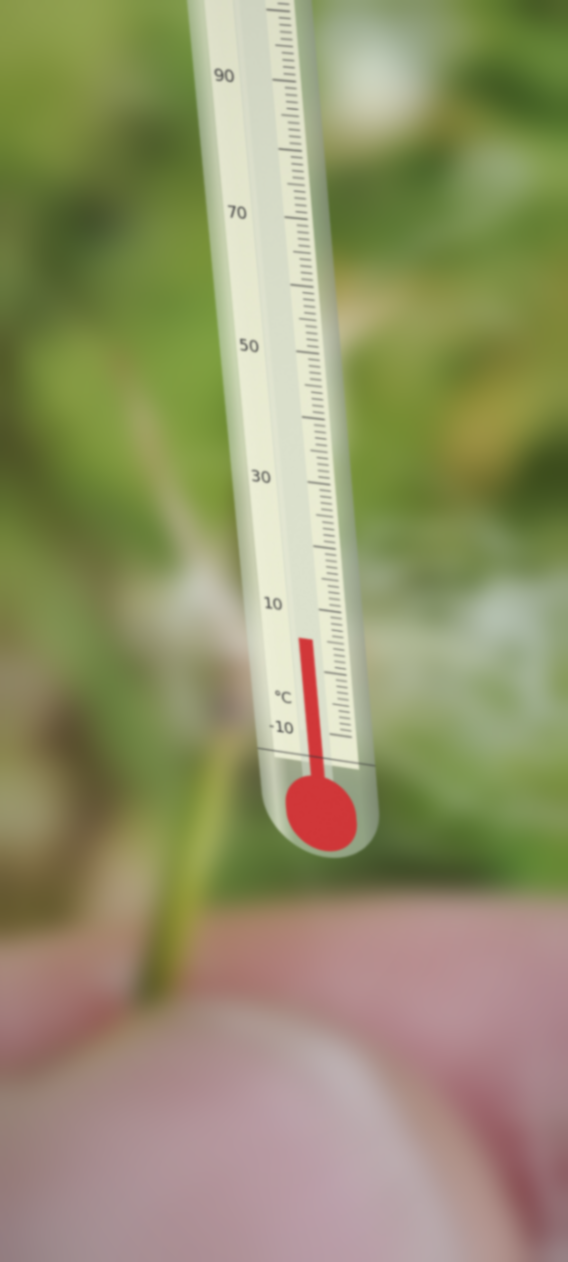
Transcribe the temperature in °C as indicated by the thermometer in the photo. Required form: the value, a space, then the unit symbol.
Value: 5 °C
